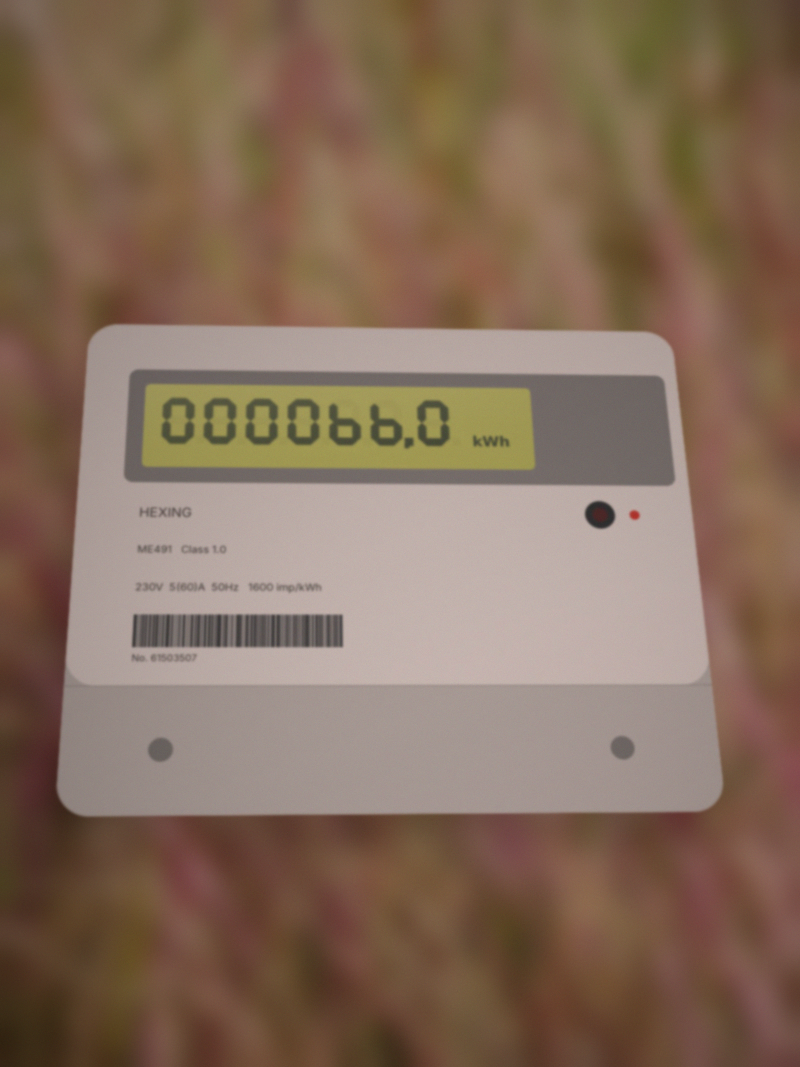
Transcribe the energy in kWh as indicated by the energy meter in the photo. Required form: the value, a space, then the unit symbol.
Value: 66.0 kWh
